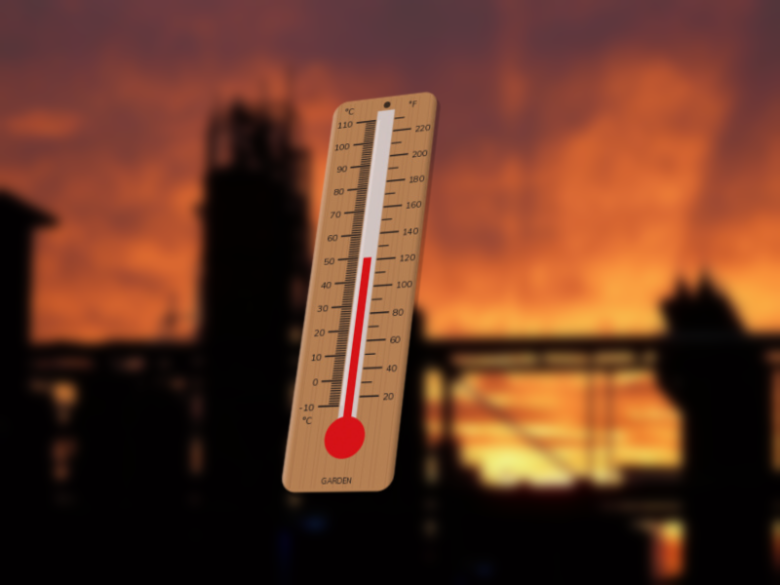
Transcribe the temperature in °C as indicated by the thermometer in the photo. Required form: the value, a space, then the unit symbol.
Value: 50 °C
